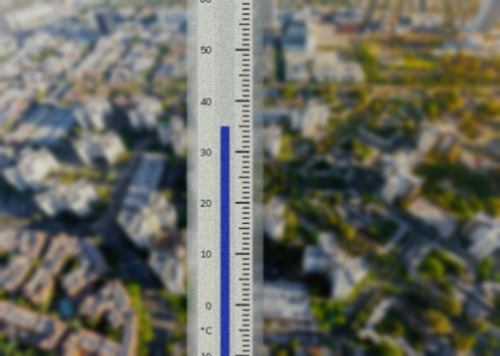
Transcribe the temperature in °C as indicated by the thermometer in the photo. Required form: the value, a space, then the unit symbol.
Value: 35 °C
